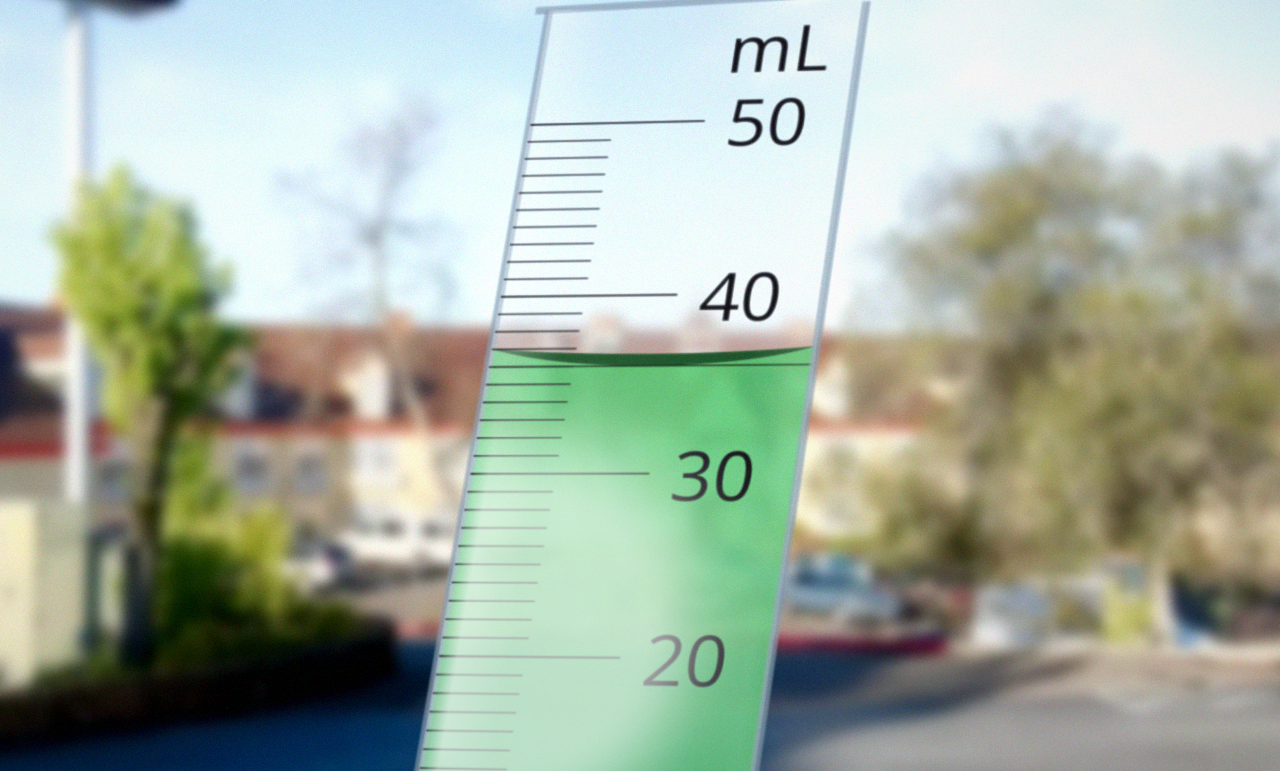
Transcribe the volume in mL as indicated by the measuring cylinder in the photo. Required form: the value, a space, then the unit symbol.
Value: 36 mL
